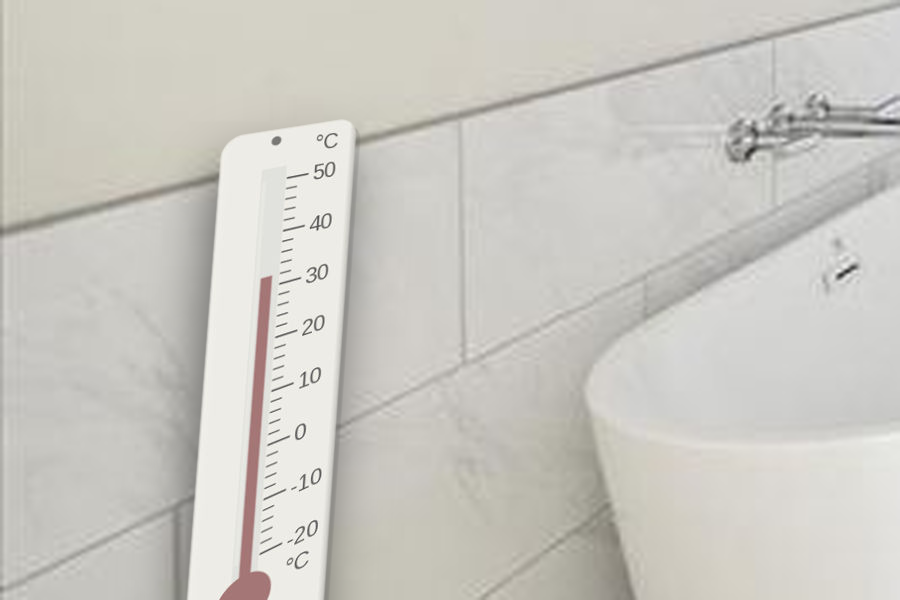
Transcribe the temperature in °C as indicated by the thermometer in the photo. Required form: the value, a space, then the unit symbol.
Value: 32 °C
